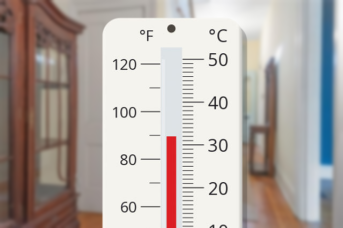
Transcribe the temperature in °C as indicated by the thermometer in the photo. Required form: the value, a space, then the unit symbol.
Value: 32 °C
